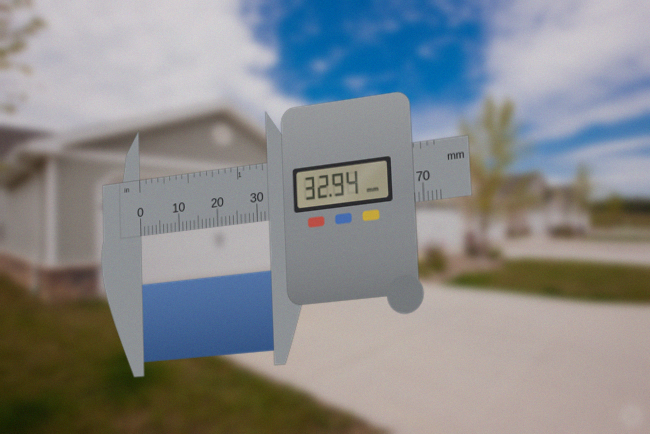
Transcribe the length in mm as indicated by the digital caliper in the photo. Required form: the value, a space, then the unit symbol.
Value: 32.94 mm
